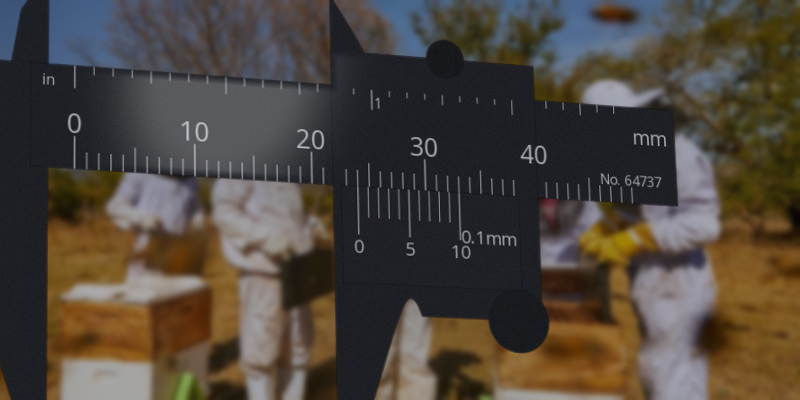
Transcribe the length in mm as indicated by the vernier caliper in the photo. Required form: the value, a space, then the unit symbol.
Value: 24.0 mm
